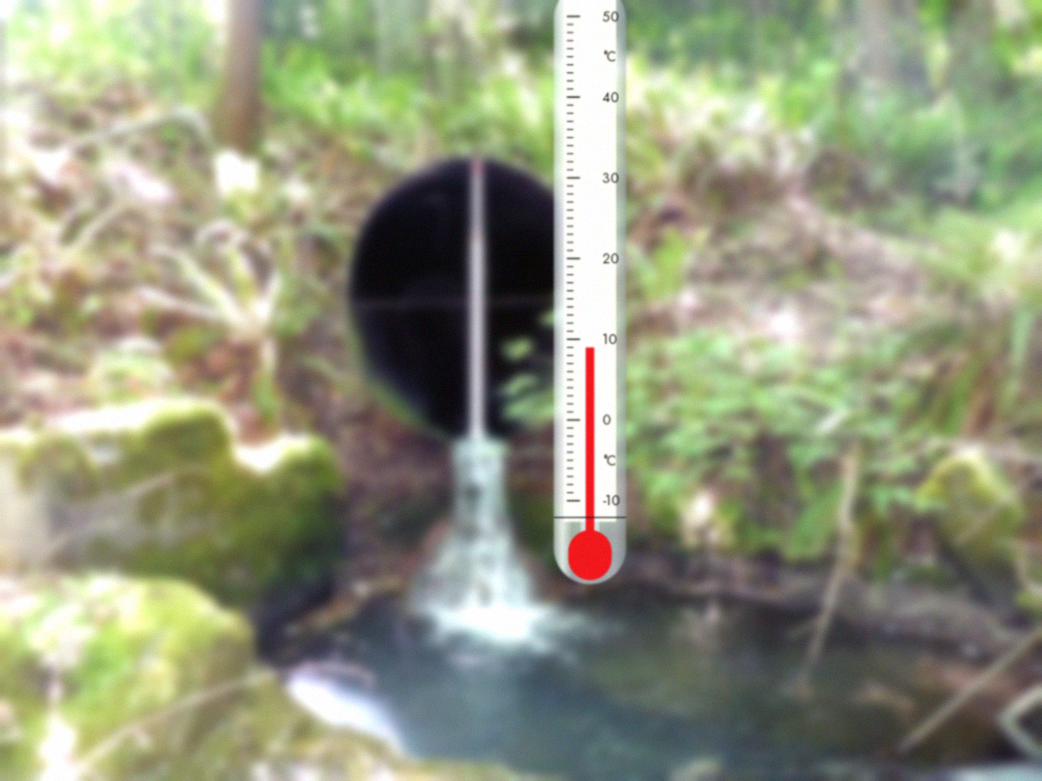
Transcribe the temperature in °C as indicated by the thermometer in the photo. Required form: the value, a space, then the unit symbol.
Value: 9 °C
